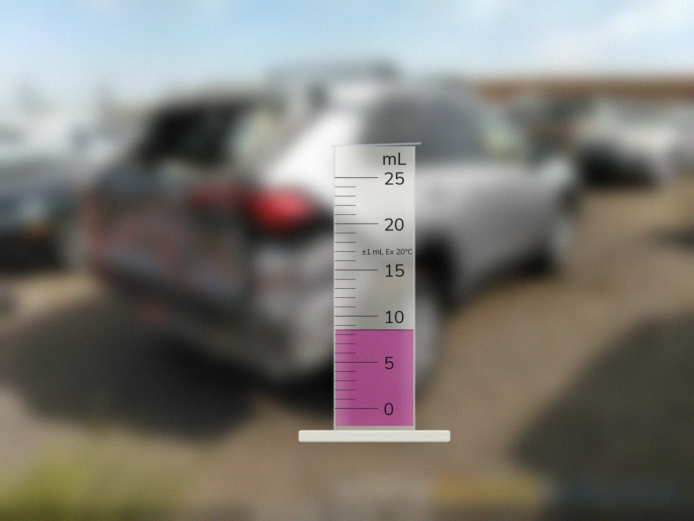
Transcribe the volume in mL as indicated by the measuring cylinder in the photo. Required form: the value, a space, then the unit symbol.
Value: 8.5 mL
